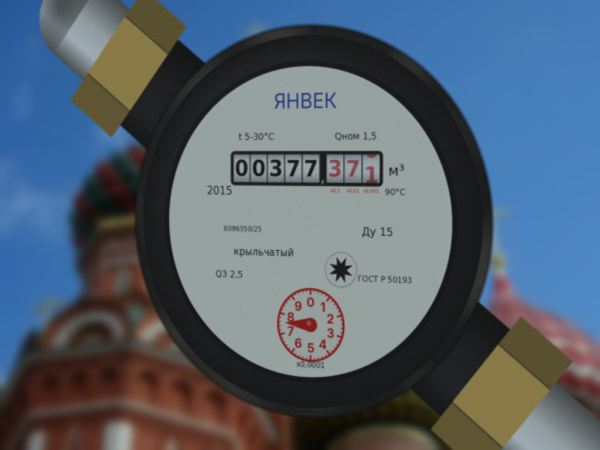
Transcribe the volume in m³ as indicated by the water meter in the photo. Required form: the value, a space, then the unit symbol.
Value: 377.3707 m³
